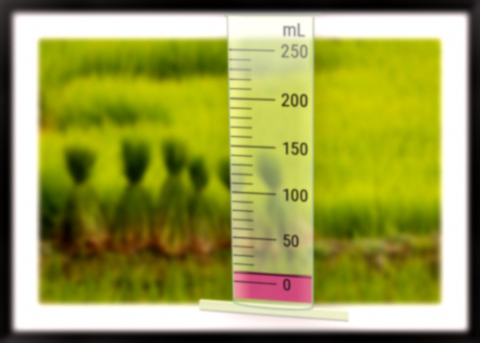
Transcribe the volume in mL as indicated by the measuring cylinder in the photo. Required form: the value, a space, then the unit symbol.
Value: 10 mL
